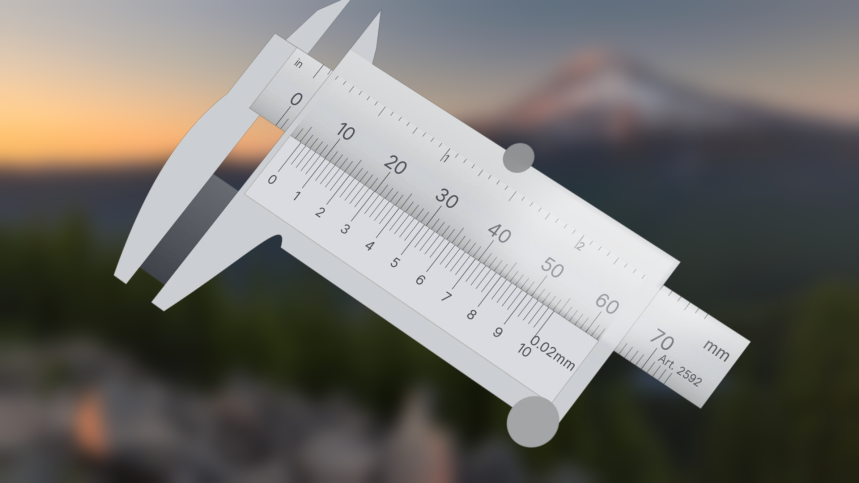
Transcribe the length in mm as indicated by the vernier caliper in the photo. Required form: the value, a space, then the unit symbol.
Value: 5.2 mm
